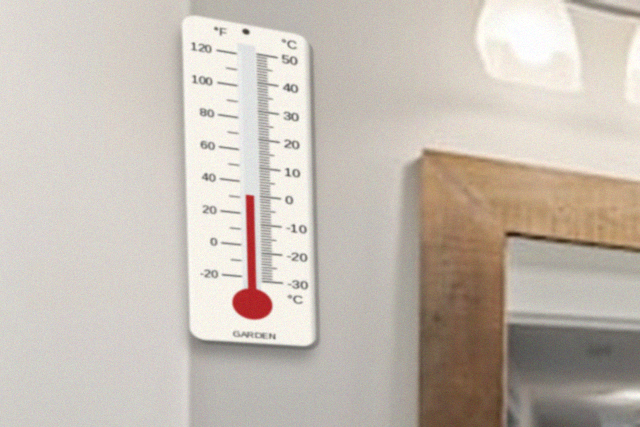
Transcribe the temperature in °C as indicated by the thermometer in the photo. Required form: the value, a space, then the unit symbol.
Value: 0 °C
